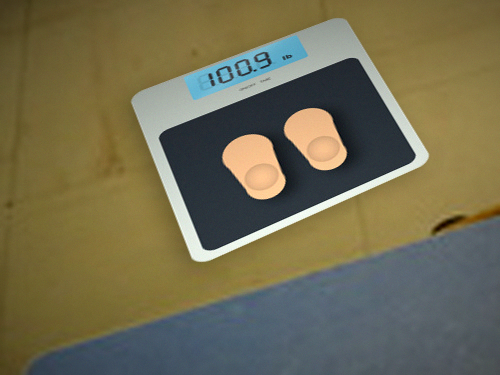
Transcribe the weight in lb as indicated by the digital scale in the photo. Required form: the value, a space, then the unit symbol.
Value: 100.9 lb
